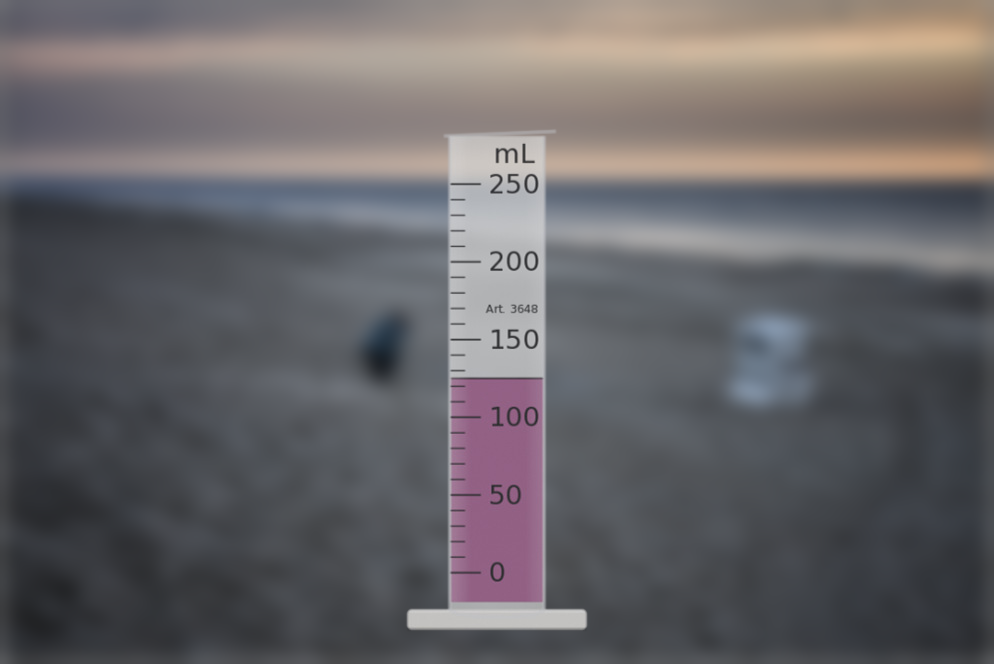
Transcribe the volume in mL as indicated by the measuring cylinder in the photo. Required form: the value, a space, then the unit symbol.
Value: 125 mL
